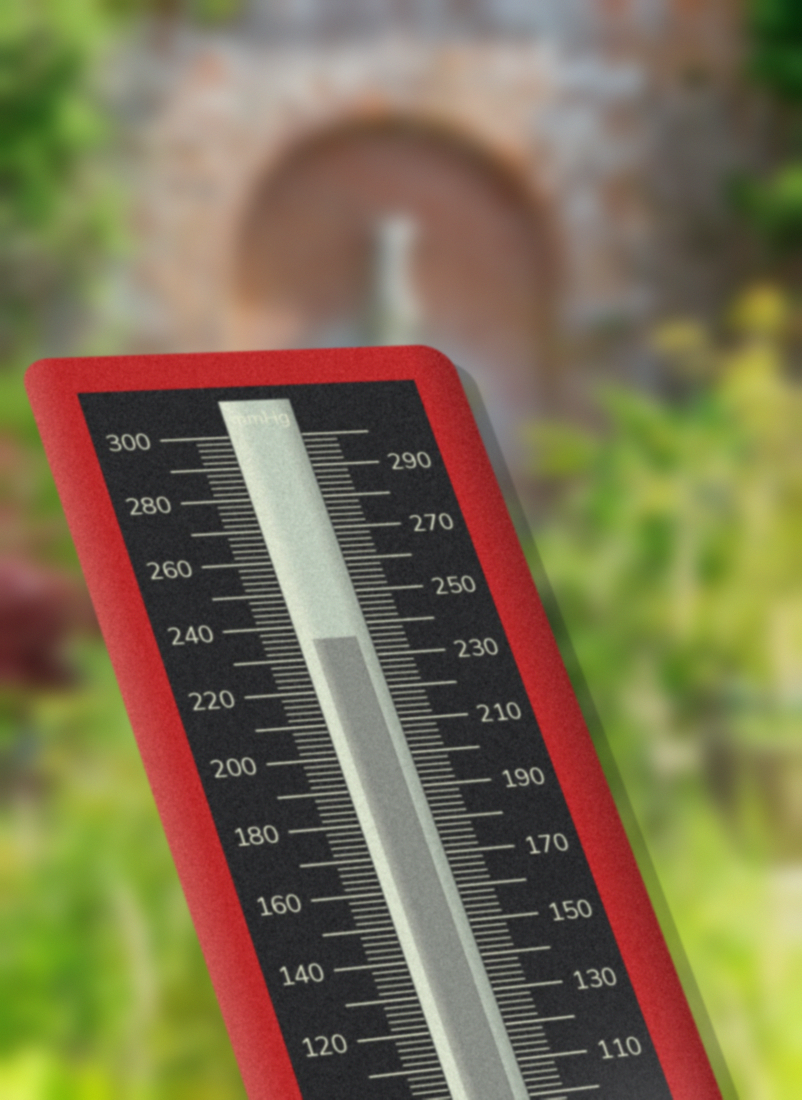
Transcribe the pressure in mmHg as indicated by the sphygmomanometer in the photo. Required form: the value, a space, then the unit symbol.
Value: 236 mmHg
